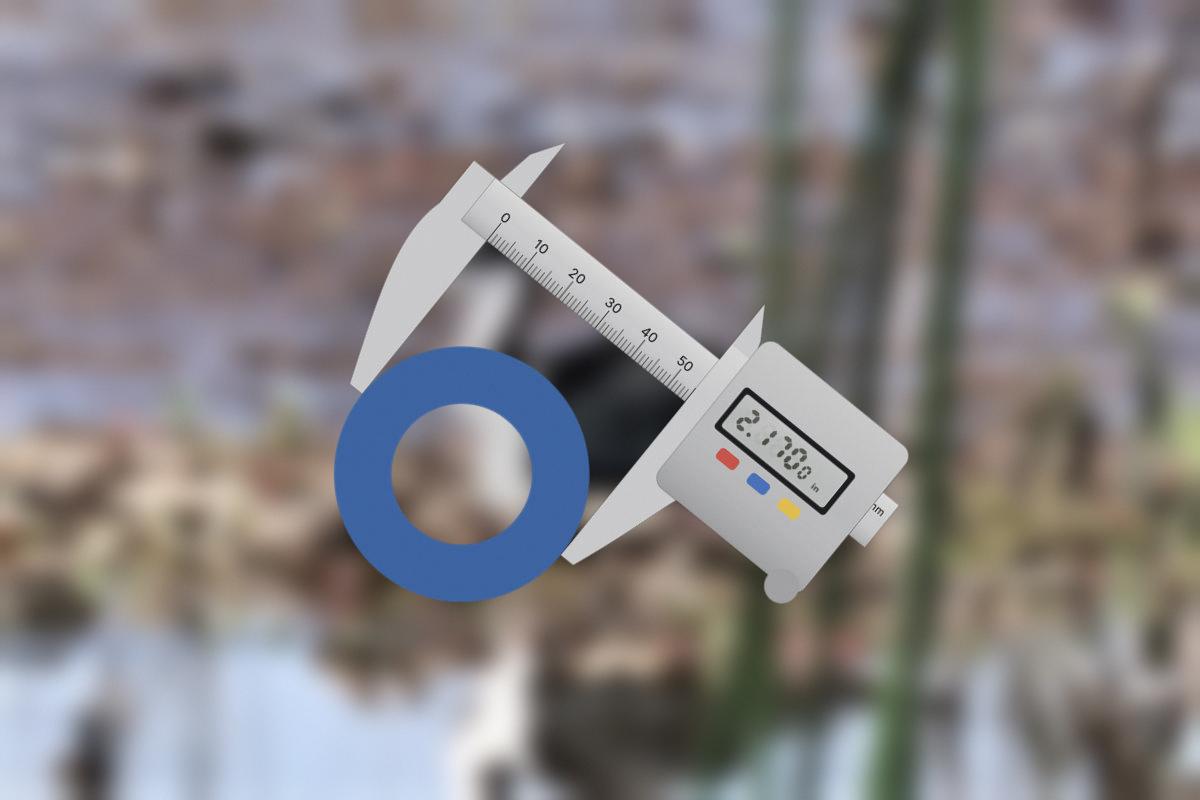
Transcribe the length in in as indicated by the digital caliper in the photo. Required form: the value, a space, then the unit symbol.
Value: 2.1700 in
